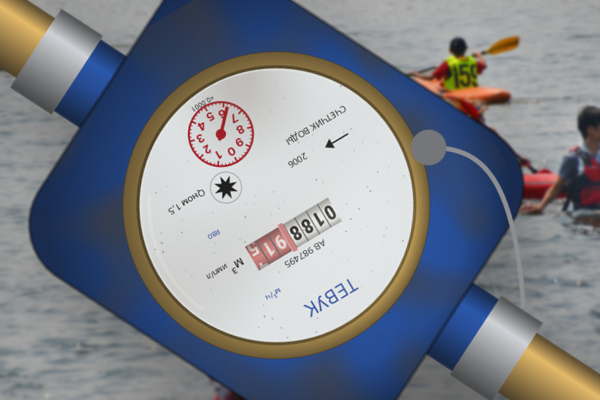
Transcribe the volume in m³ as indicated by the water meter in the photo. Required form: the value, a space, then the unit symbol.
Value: 188.9146 m³
